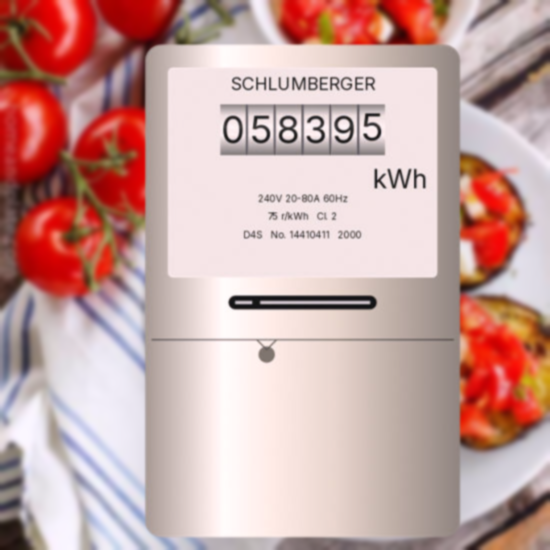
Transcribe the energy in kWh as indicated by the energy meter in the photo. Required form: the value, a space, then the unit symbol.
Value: 58395 kWh
